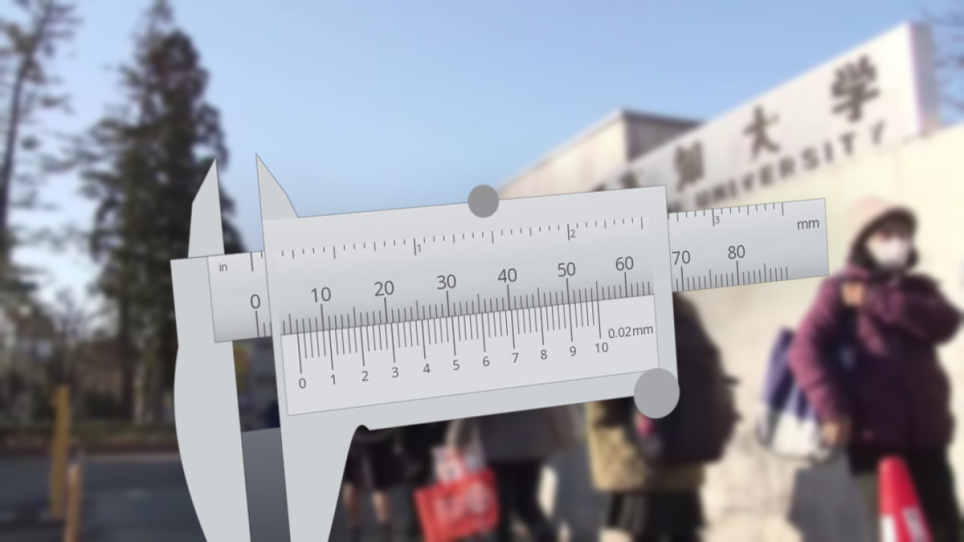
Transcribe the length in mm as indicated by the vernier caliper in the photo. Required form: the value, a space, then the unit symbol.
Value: 6.0 mm
